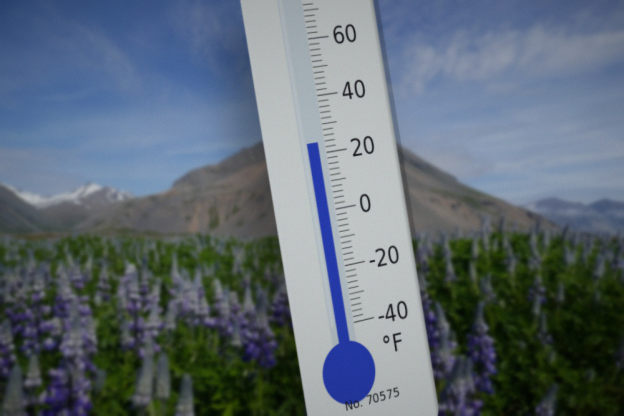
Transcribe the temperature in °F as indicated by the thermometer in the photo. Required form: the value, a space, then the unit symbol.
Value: 24 °F
